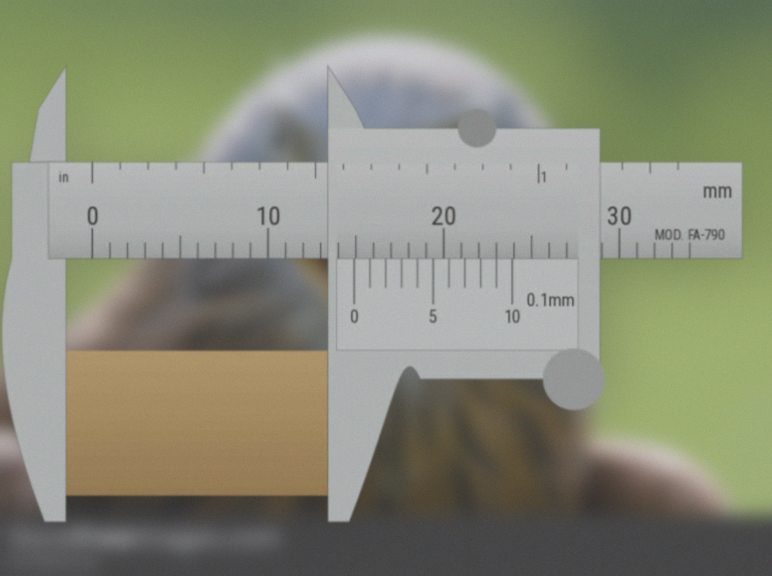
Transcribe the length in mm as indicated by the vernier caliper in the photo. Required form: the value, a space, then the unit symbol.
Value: 14.9 mm
